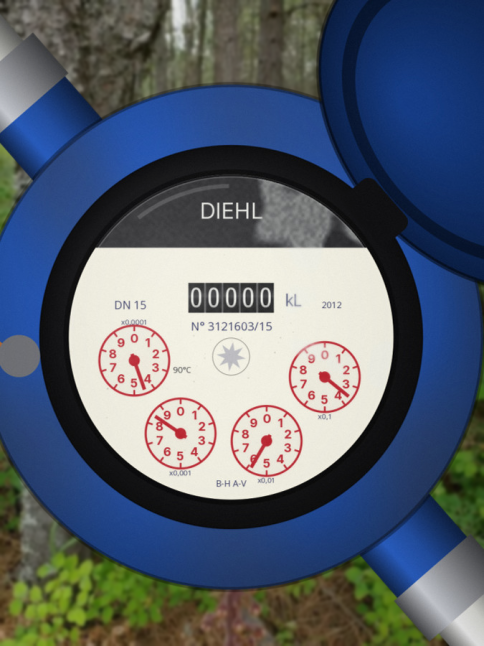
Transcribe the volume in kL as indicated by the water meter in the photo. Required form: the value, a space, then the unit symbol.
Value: 0.3584 kL
